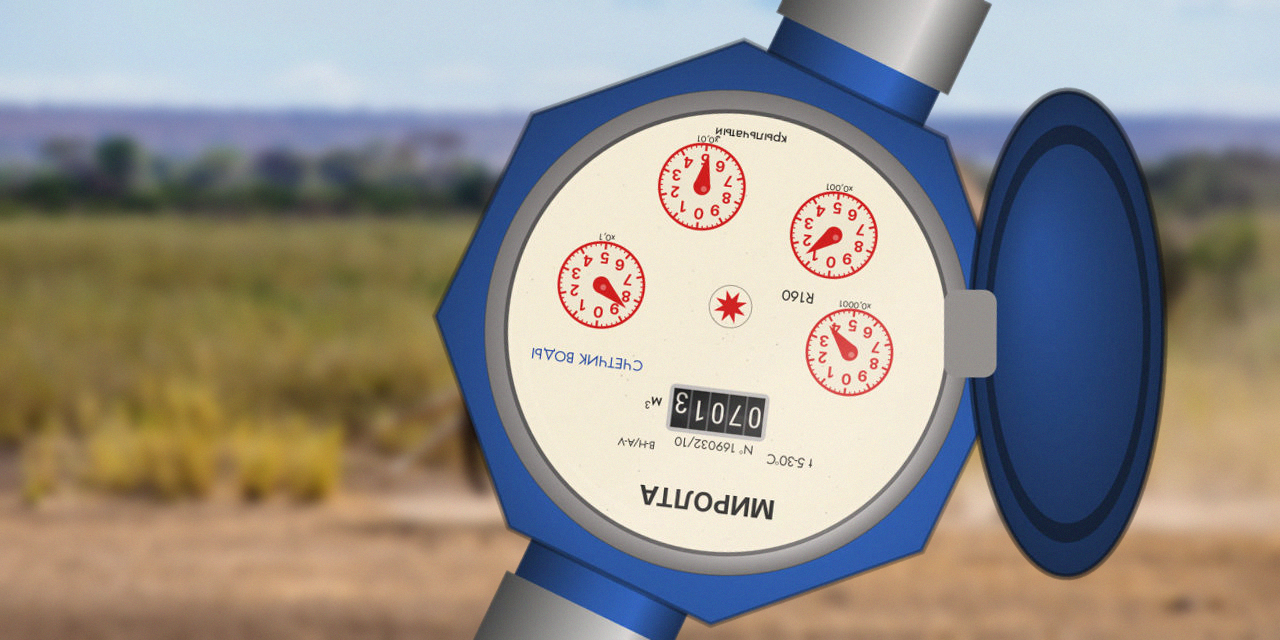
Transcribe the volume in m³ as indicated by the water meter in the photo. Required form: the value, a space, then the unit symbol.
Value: 7012.8513 m³
